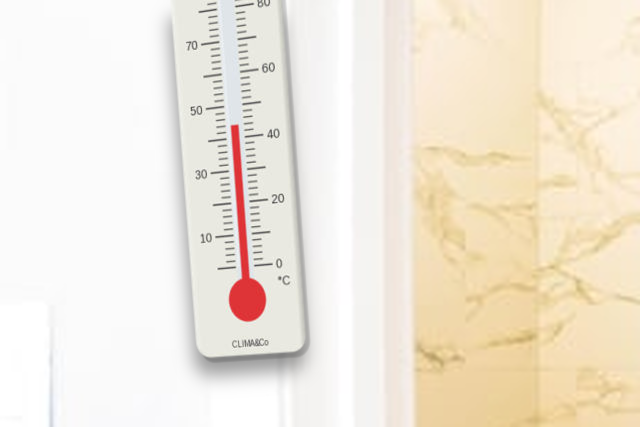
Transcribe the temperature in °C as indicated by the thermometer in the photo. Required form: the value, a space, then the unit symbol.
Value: 44 °C
